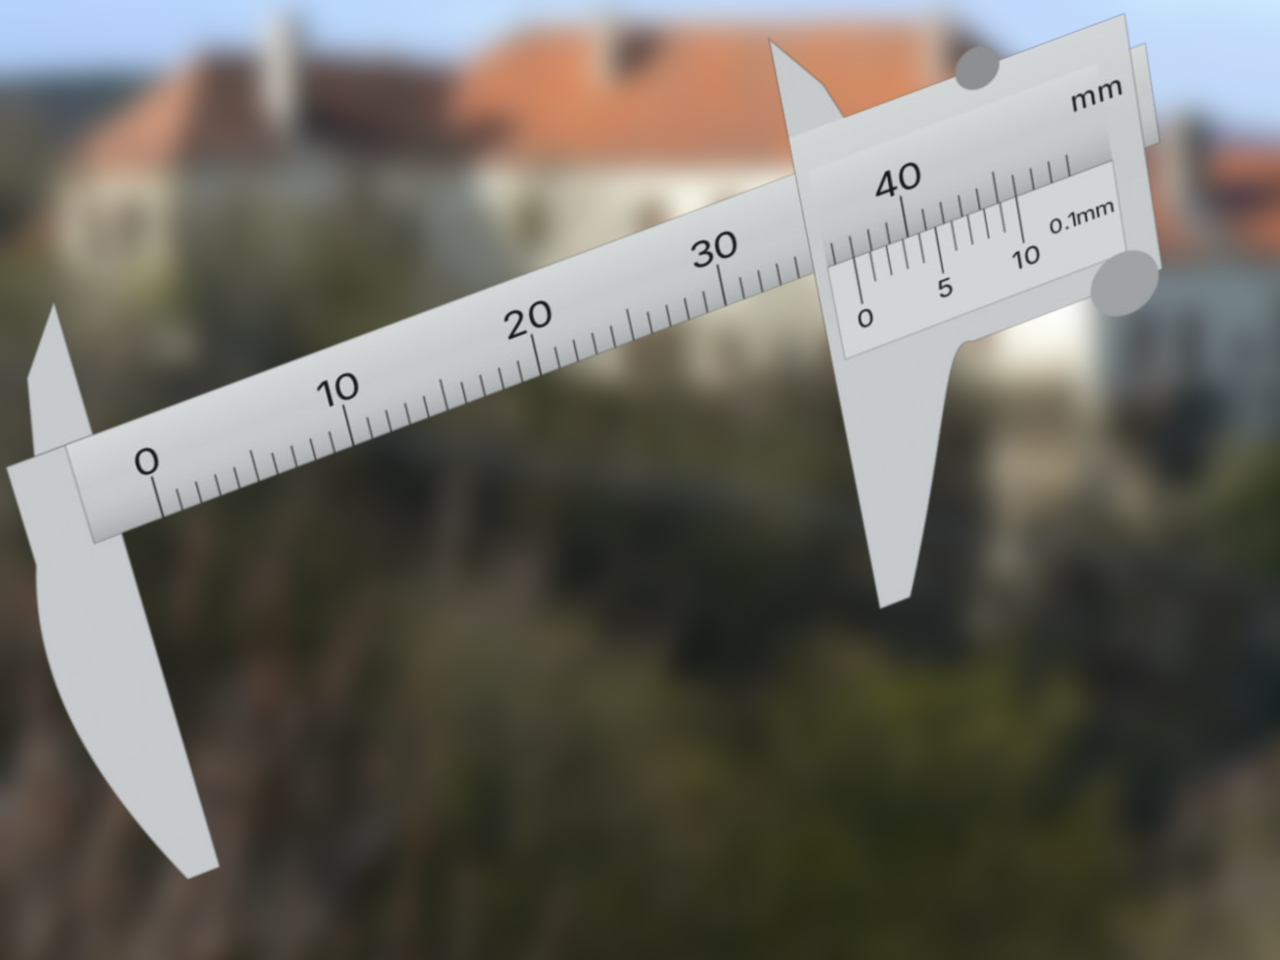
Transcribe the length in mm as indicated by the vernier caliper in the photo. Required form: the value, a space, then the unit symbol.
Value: 37.0 mm
